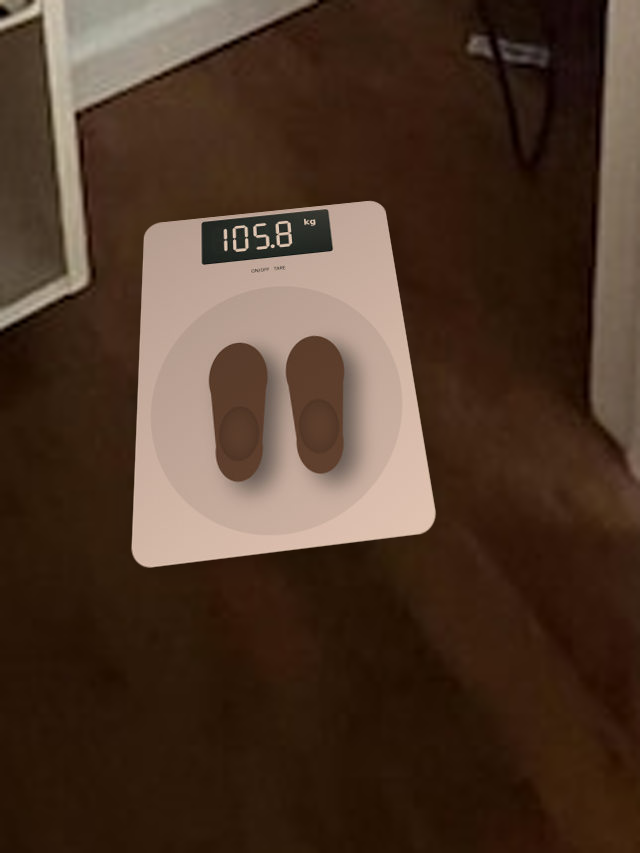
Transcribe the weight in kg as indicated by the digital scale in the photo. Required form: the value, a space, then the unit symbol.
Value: 105.8 kg
